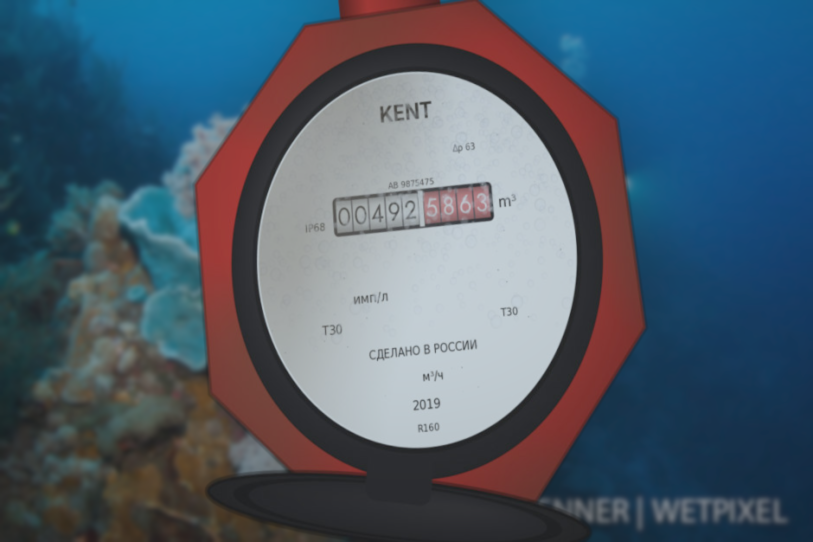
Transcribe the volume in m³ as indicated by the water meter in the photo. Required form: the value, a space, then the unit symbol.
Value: 492.5863 m³
